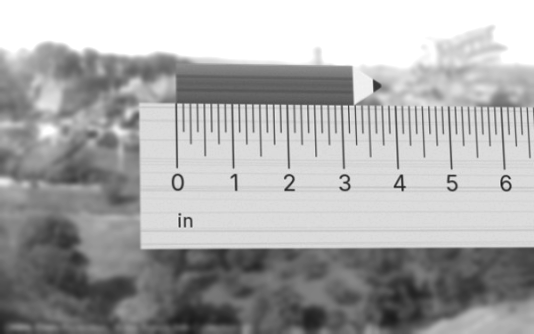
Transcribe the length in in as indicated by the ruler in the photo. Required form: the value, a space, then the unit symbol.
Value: 3.75 in
